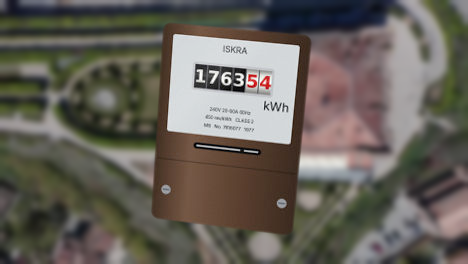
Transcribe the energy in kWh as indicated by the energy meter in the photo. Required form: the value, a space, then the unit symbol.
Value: 1763.54 kWh
